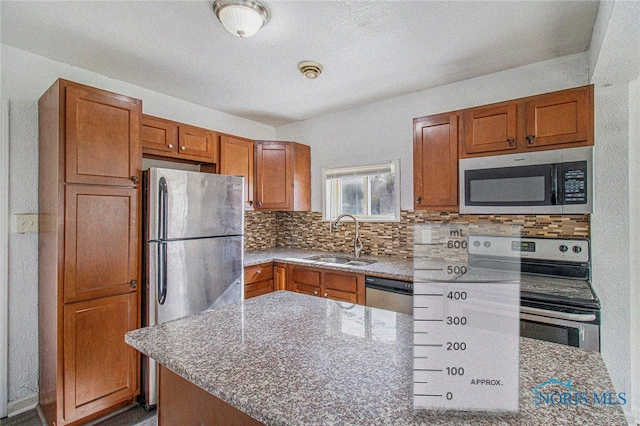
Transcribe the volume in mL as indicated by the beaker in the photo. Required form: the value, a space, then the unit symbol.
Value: 450 mL
